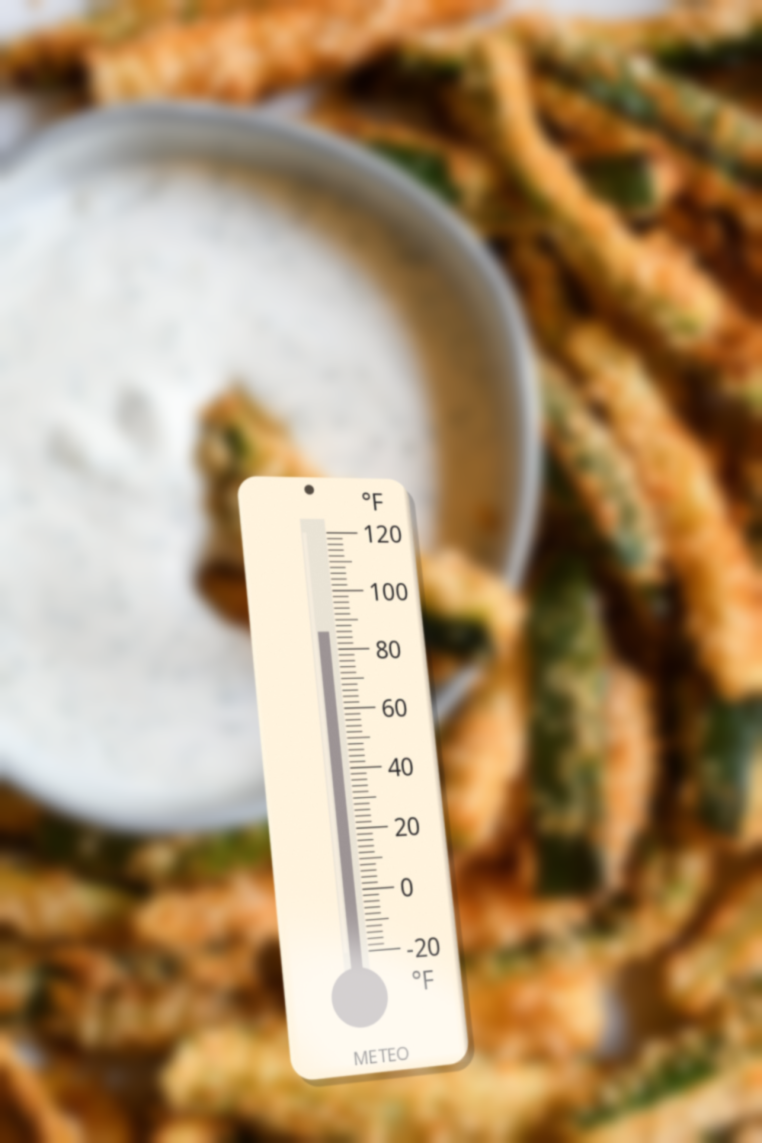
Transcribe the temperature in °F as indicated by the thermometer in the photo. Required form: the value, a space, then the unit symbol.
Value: 86 °F
